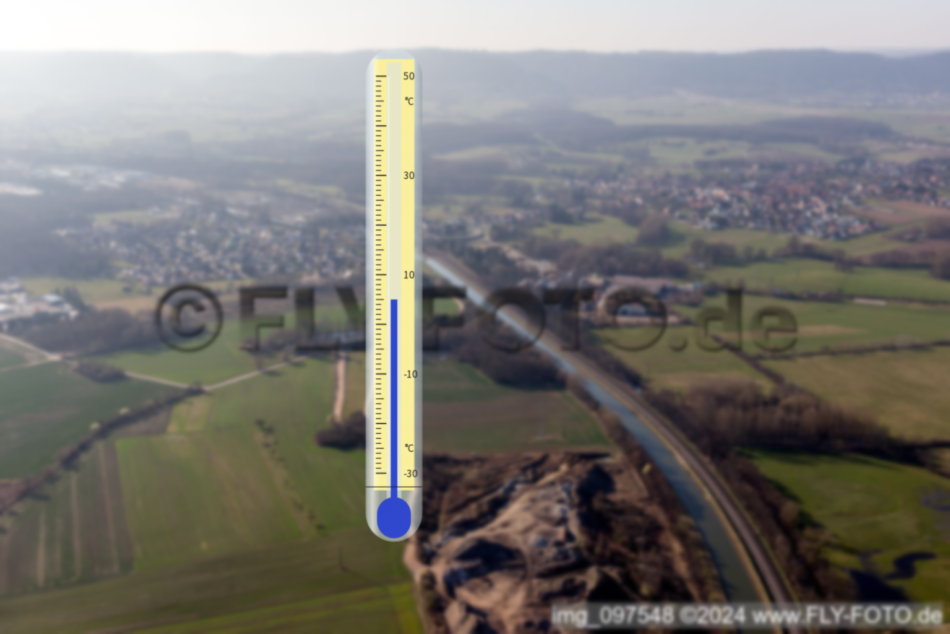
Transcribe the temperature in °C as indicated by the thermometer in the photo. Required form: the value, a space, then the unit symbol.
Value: 5 °C
